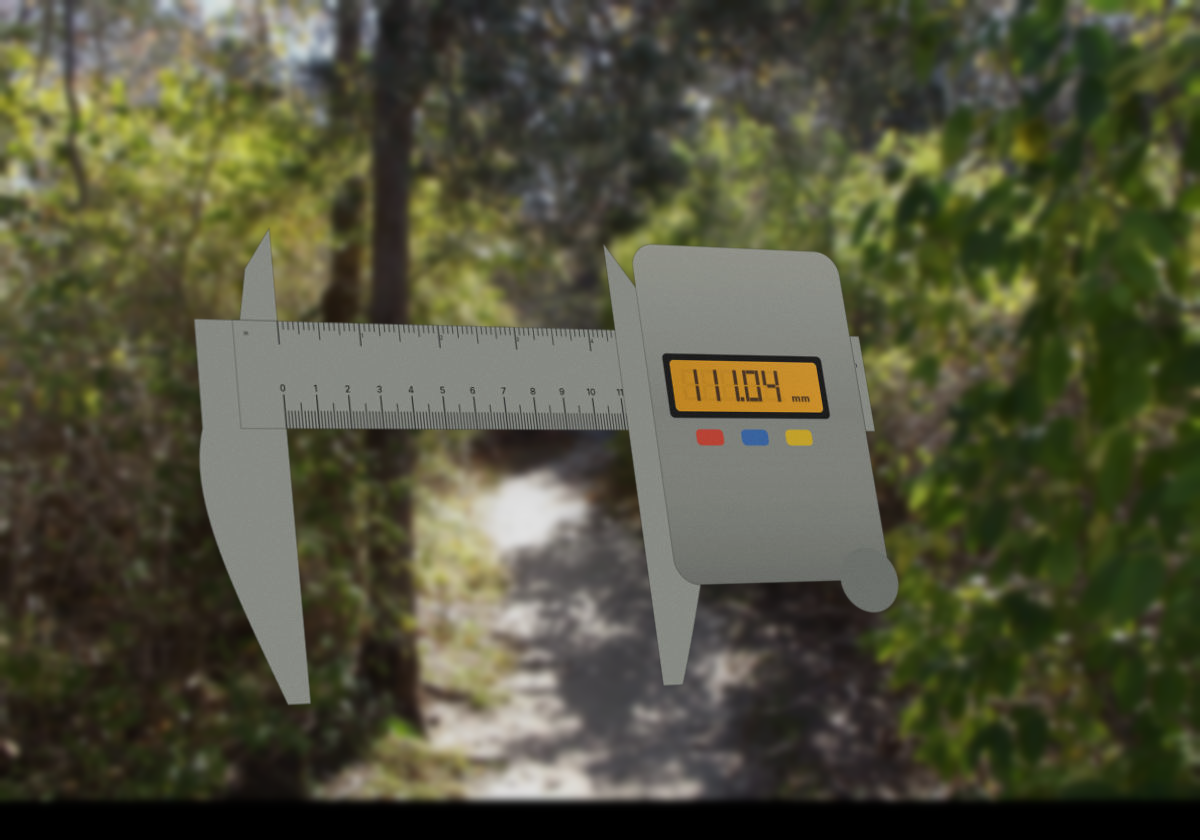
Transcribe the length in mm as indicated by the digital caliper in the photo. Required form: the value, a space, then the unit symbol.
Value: 111.04 mm
